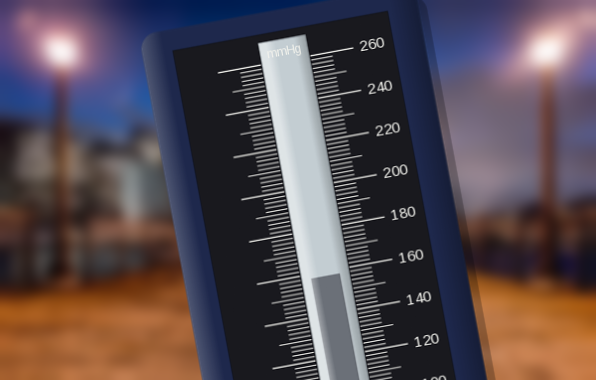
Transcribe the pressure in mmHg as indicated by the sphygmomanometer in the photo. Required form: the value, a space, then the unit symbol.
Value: 158 mmHg
